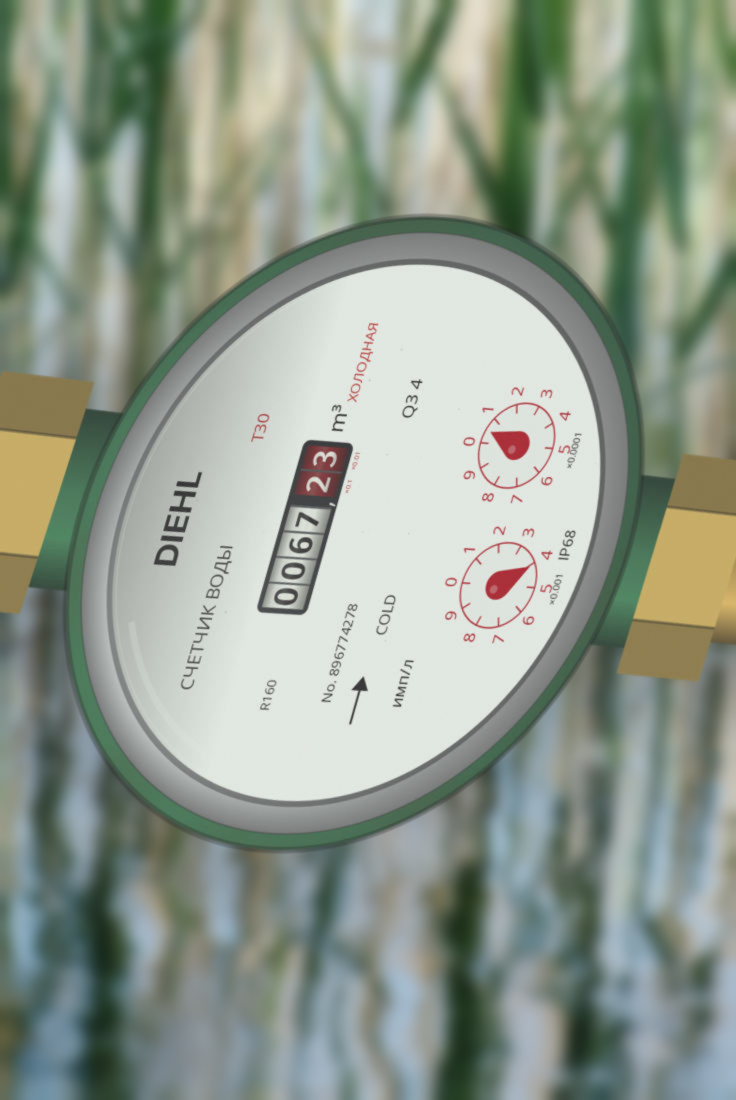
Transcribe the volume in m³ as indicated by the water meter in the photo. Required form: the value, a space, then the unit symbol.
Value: 67.2340 m³
